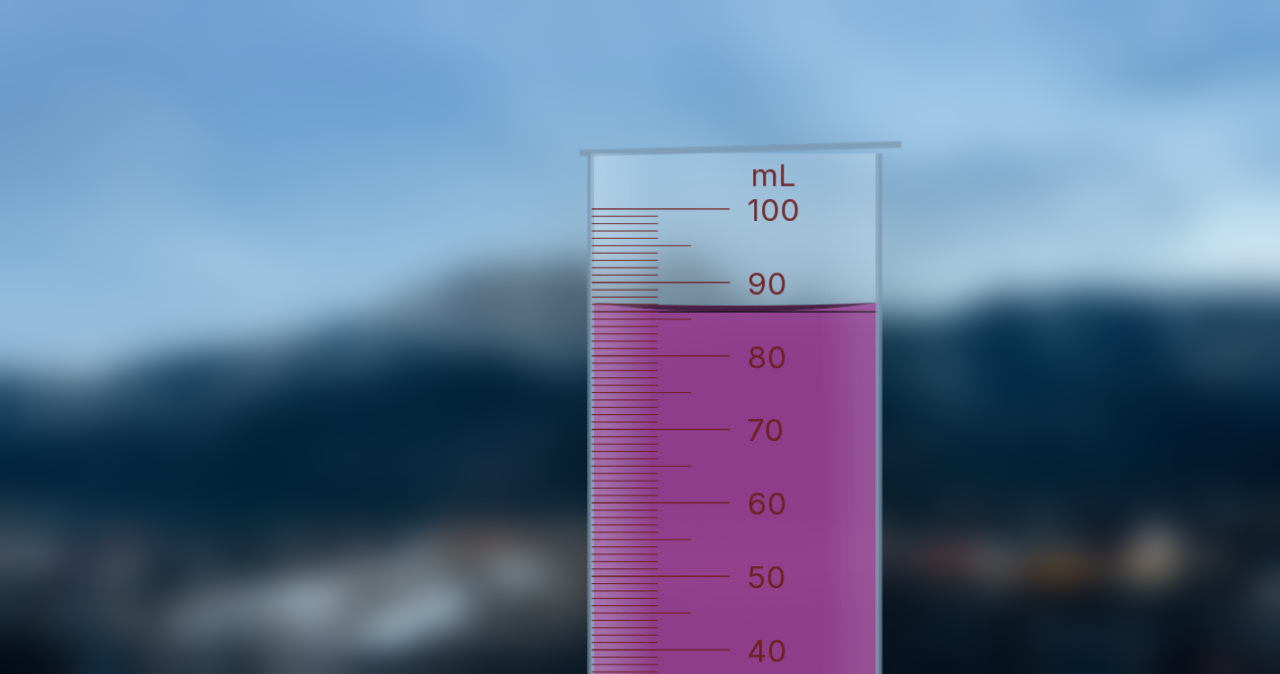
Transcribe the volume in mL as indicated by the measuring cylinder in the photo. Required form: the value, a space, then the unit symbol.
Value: 86 mL
